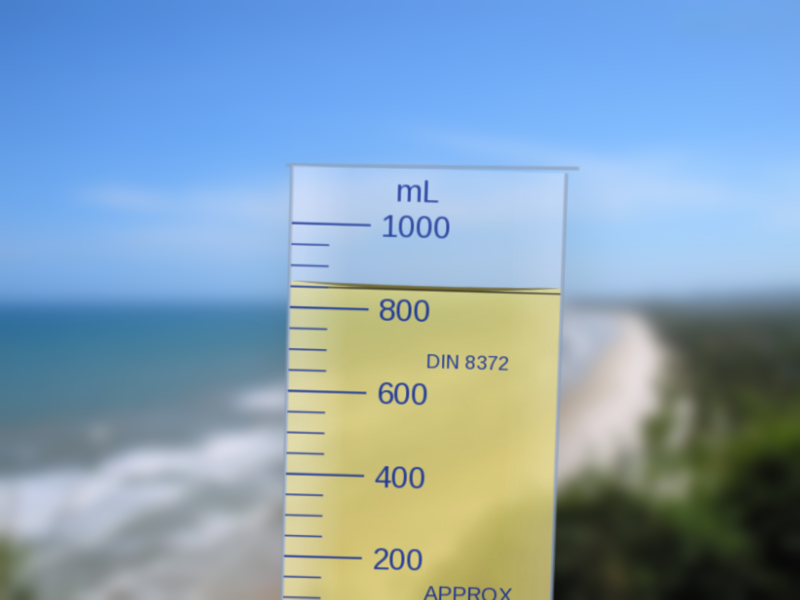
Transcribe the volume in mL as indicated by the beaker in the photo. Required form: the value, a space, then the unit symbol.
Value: 850 mL
